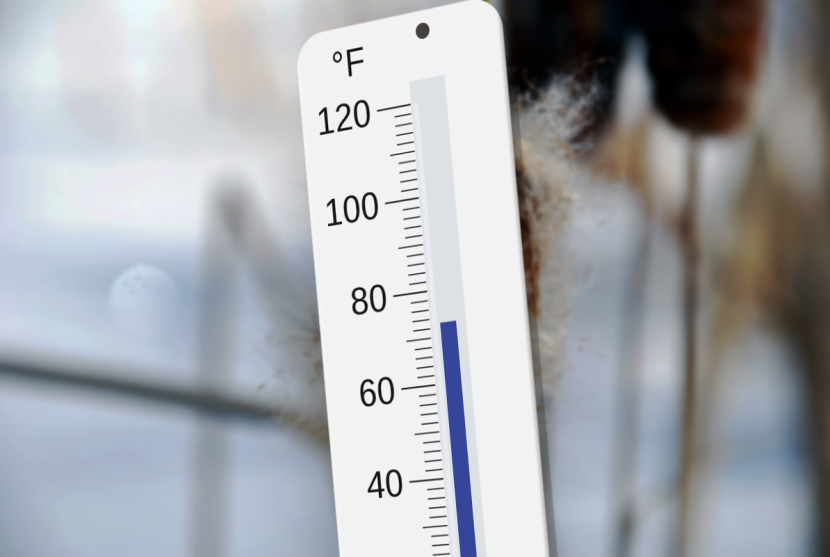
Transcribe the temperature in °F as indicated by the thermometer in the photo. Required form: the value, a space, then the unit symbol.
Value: 73 °F
